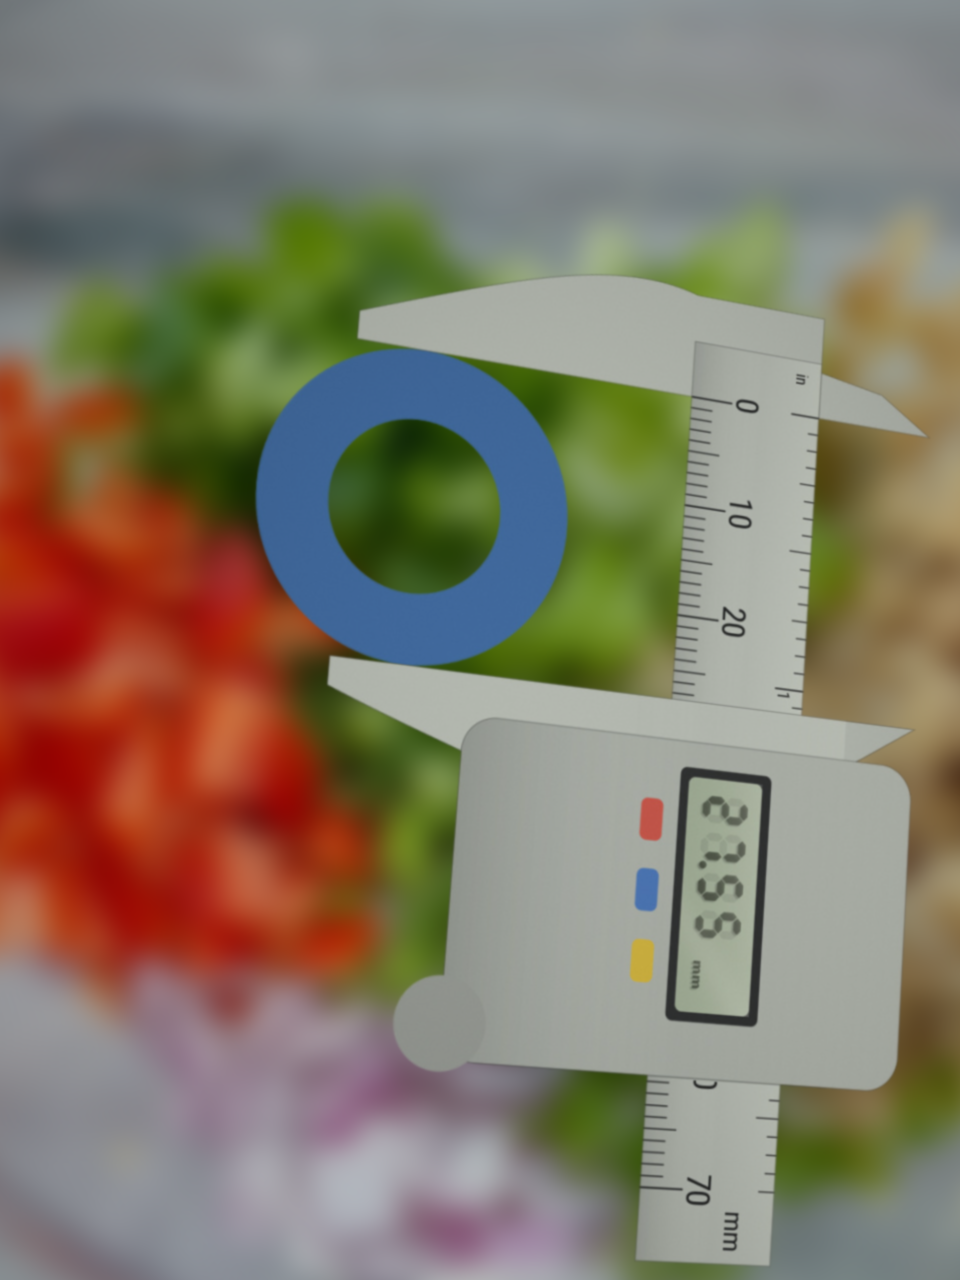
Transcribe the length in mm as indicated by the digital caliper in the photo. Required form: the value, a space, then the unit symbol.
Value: 27.55 mm
